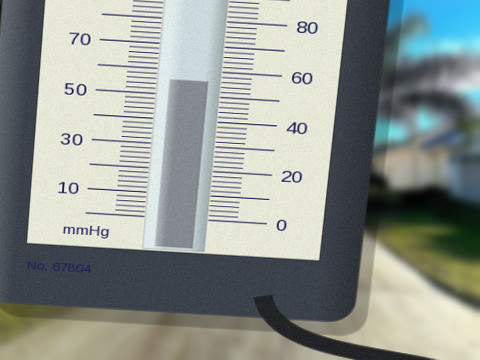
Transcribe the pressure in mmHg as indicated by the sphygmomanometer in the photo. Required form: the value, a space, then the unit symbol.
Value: 56 mmHg
